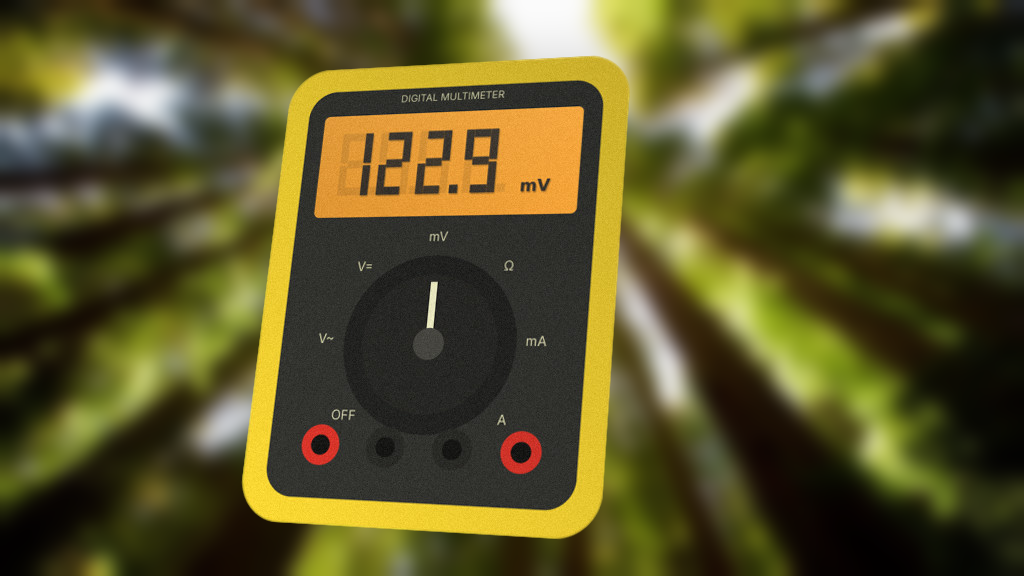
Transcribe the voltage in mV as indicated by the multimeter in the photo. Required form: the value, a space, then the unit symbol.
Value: 122.9 mV
